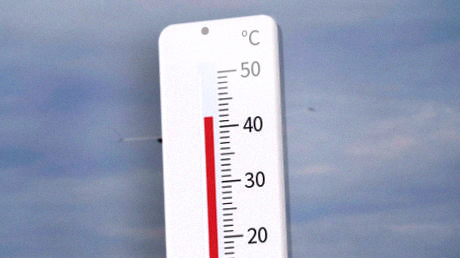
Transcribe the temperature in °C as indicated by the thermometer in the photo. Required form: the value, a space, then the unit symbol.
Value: 42 °C
